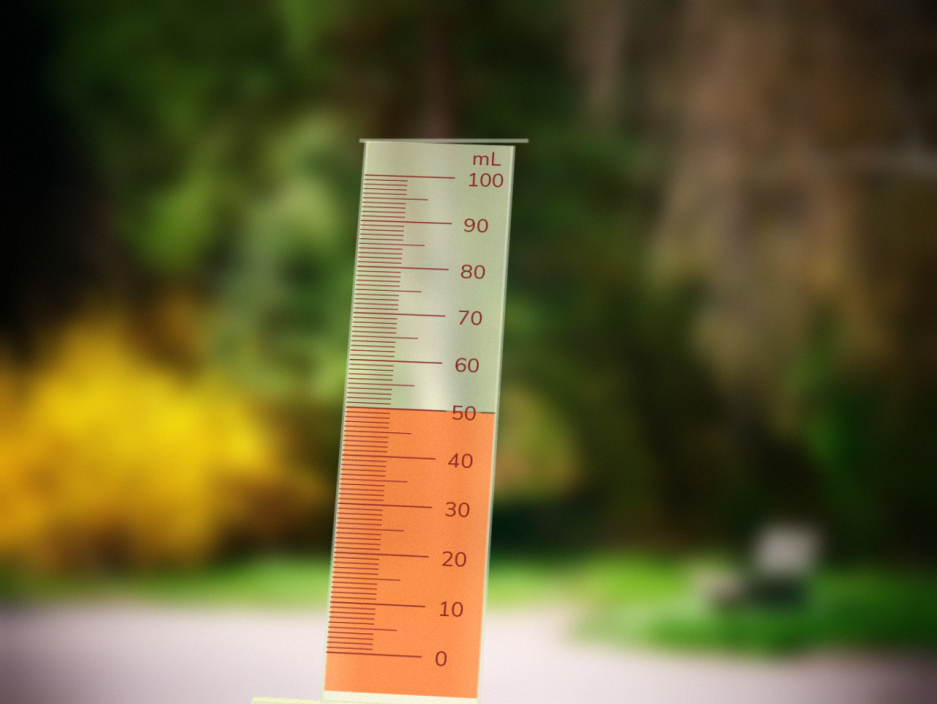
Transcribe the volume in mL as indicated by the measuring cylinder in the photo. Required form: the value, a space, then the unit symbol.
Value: 50 mL
